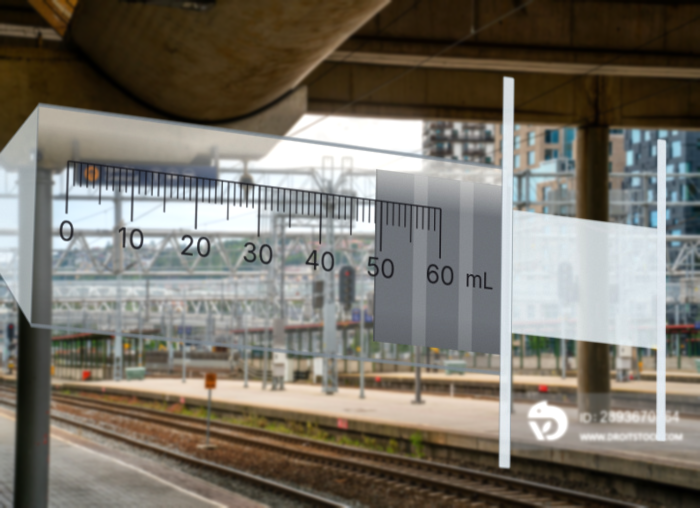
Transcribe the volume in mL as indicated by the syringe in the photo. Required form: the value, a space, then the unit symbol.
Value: 49 mL
